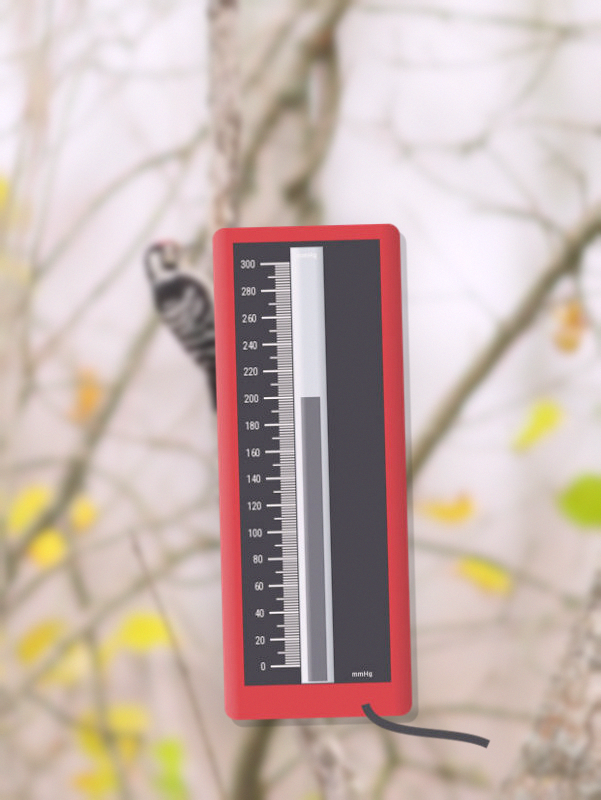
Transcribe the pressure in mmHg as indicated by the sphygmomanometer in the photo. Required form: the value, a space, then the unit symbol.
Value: 200 mmHg
